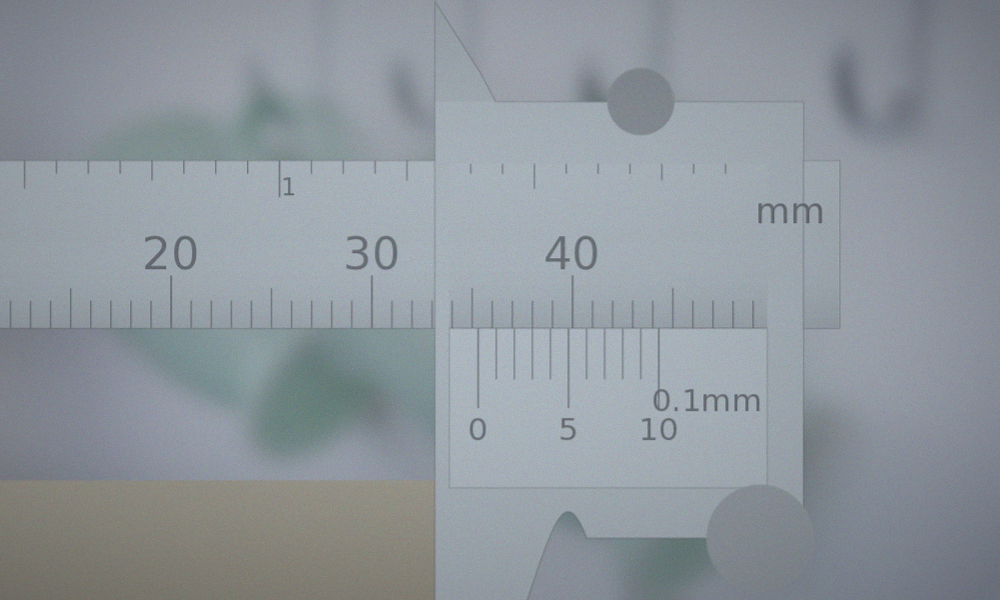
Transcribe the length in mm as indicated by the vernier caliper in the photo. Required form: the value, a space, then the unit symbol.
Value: 35.3 mm
